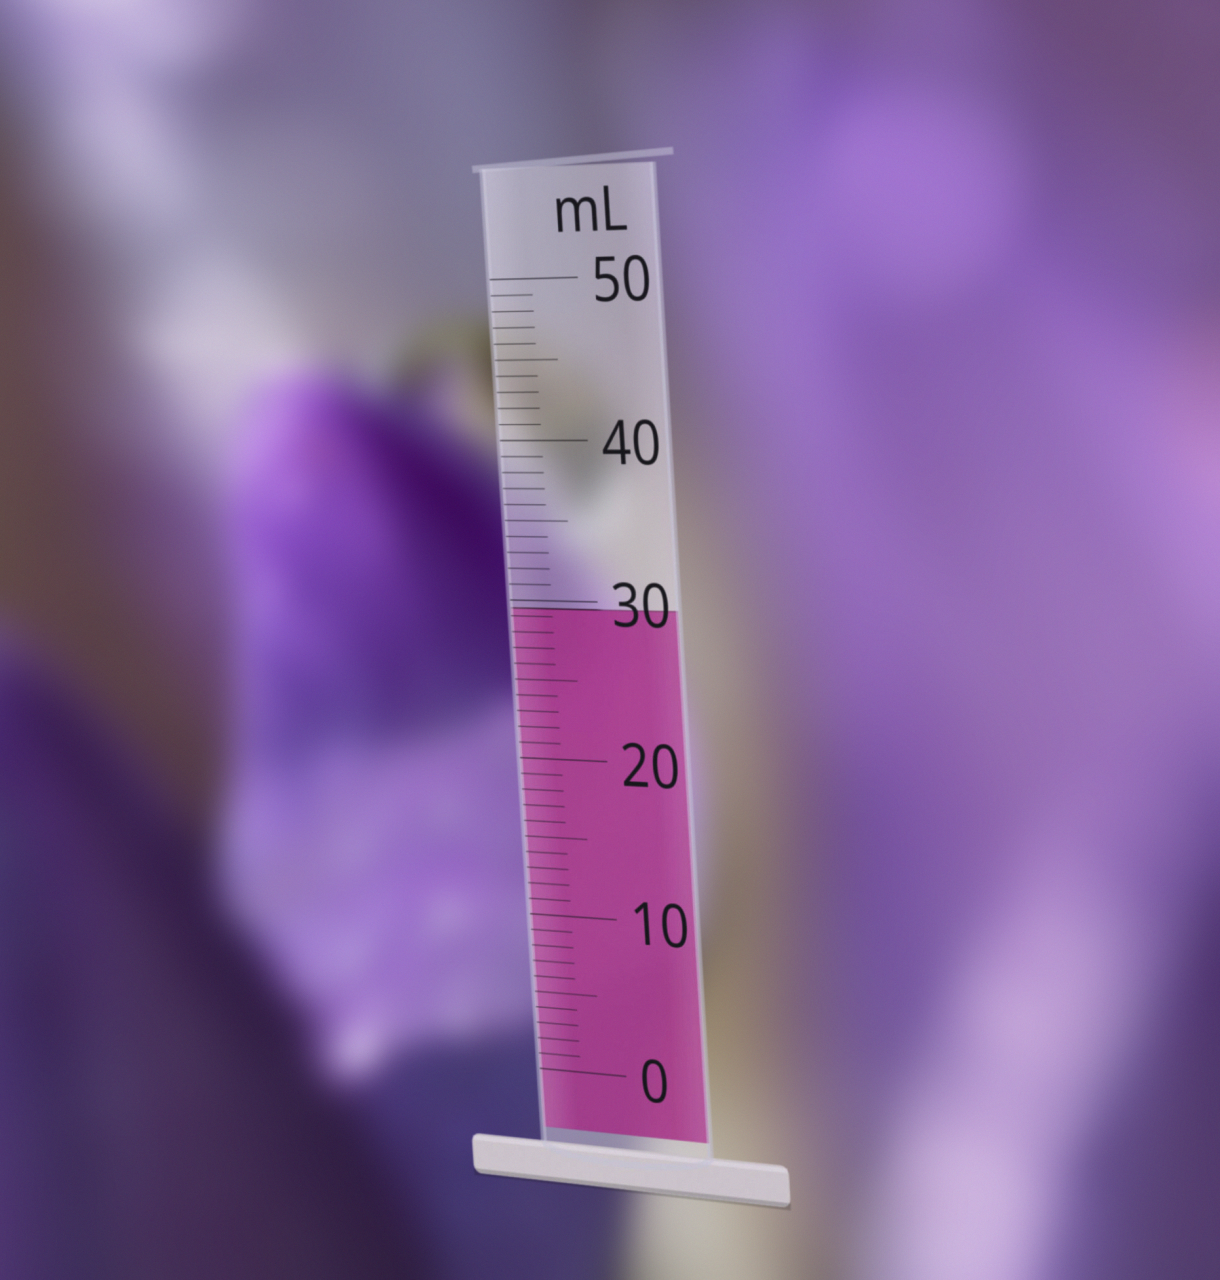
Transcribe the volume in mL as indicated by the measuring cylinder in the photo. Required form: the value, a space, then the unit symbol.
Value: 29.5 mL
